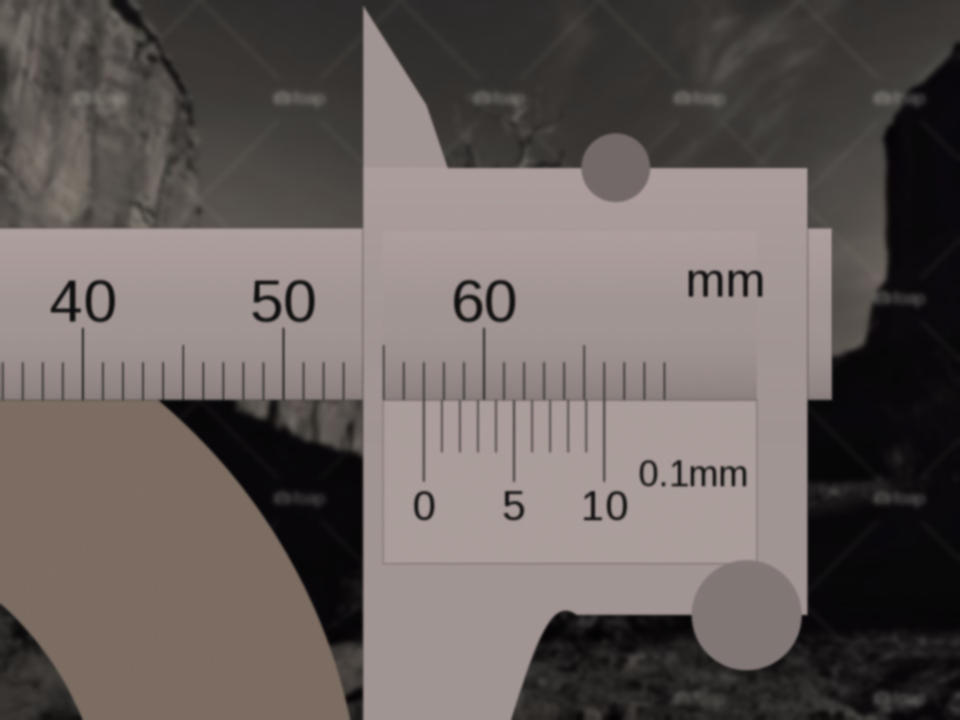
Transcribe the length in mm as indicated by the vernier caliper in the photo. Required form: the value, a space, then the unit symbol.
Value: 57.0 mm
